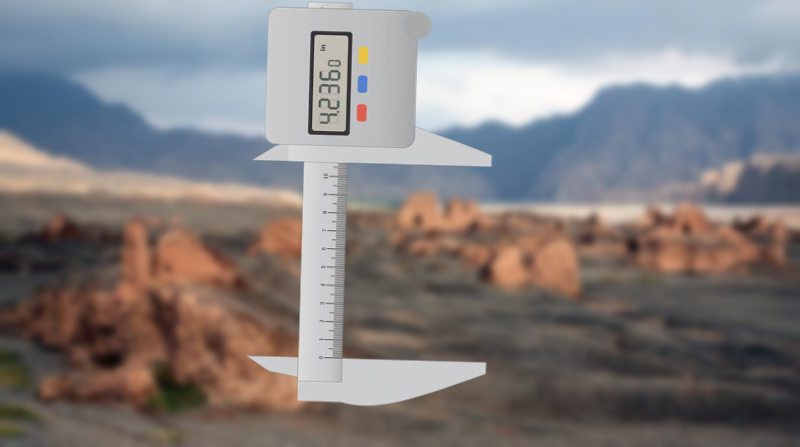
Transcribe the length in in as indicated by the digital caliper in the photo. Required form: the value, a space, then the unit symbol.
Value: 4.2360 in
